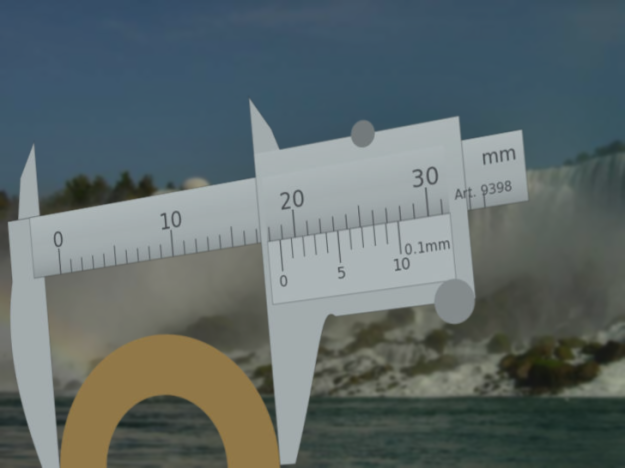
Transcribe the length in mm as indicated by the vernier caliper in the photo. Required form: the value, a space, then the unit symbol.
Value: 18.8 mm
